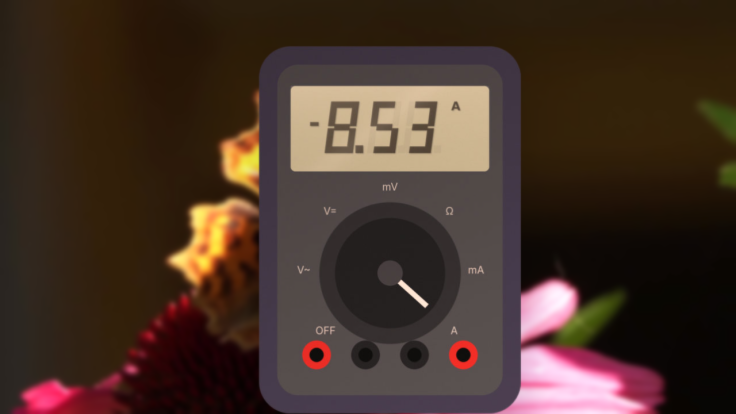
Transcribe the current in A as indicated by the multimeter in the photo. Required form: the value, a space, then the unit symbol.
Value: -8.53 A
